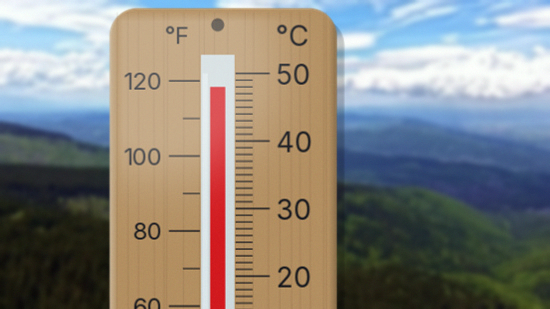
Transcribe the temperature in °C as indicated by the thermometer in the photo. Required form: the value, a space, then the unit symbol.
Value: 48 °C
